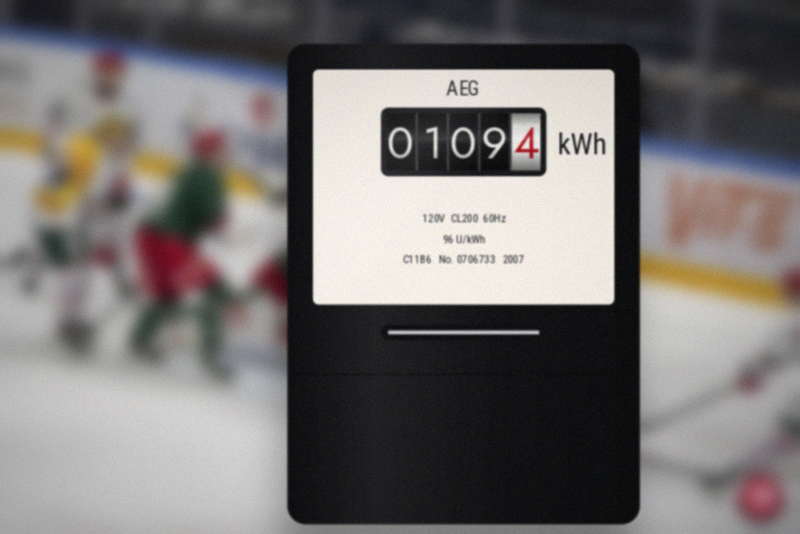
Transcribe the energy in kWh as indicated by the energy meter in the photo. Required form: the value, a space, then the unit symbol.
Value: 109.4 kWh
